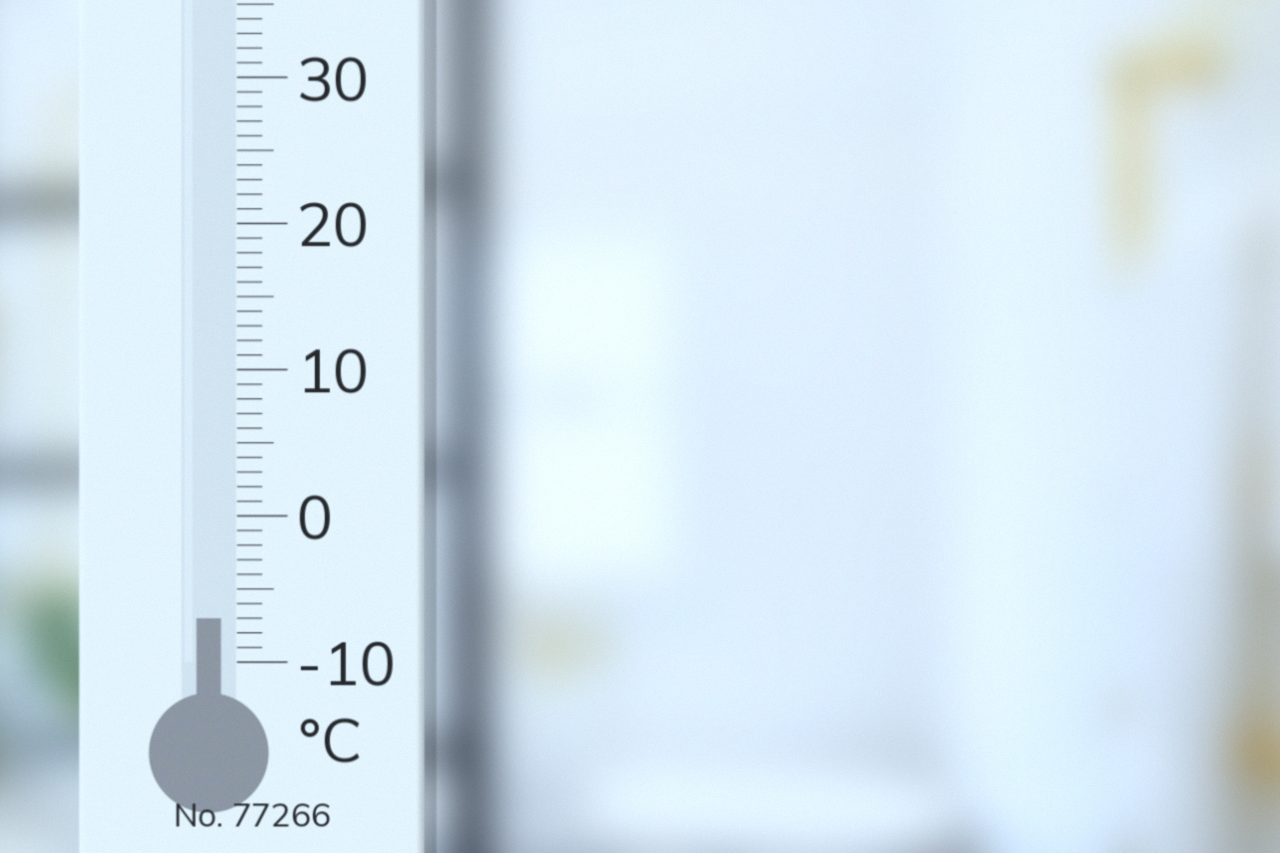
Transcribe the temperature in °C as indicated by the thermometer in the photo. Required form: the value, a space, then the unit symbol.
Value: -7 °C
